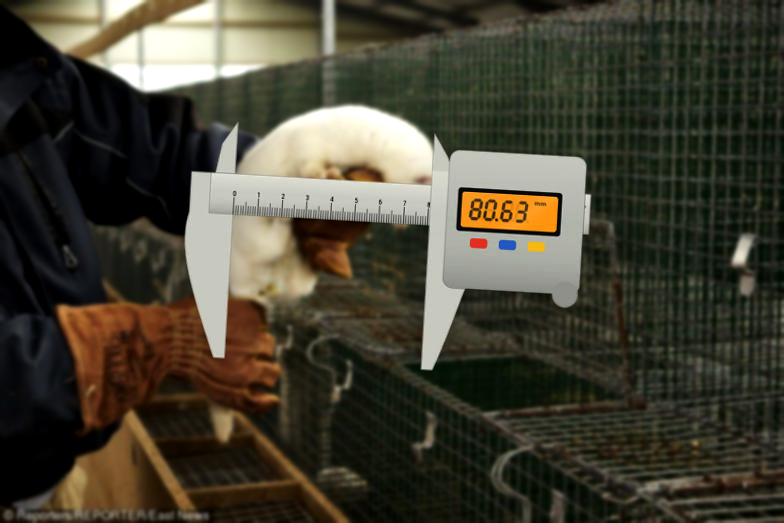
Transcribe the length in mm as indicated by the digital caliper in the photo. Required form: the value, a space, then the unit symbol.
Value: 80.63 mm
